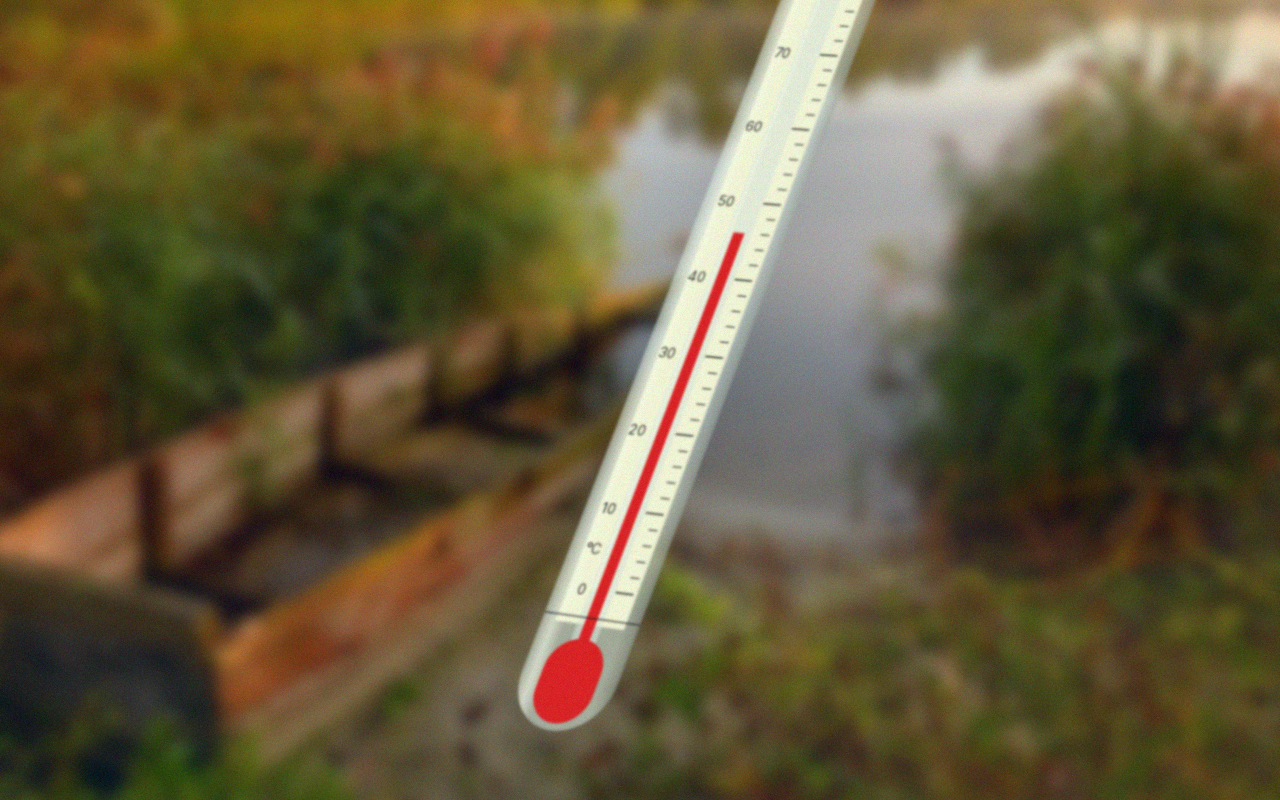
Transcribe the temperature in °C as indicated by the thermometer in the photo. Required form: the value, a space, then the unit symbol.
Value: 46 °C
